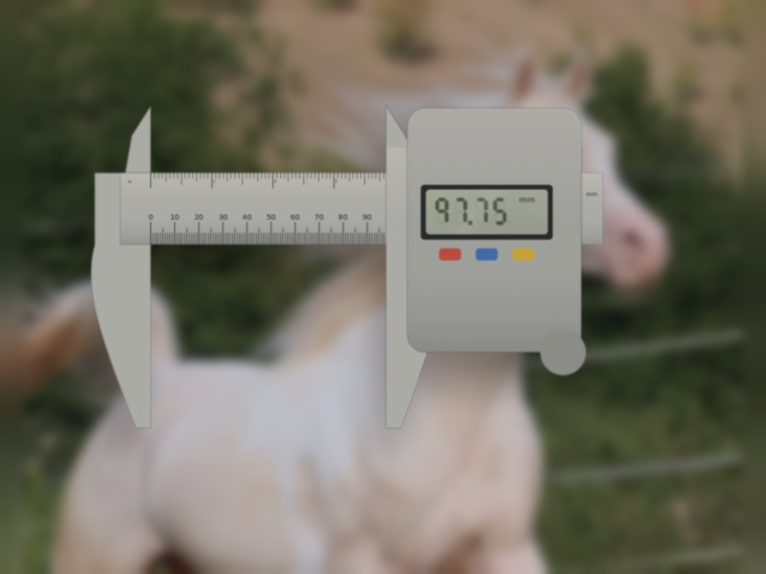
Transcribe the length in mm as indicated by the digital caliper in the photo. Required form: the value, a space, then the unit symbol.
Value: 97.75 mm
